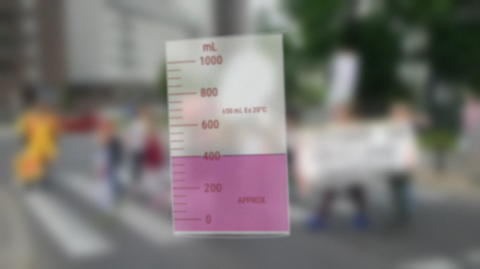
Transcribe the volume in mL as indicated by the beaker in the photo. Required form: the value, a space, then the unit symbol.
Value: 400 mL
